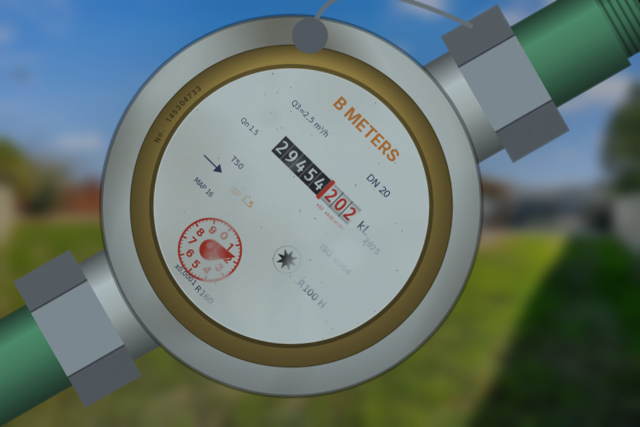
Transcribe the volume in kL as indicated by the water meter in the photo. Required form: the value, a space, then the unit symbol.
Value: 29454.2021 kL
